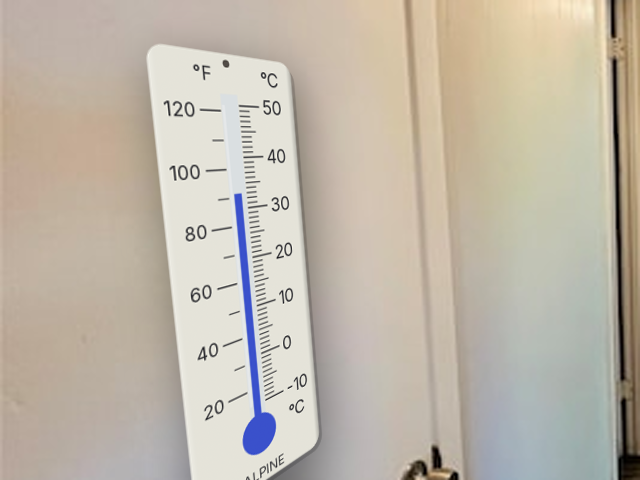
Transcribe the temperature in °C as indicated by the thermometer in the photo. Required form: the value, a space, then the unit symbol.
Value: 33 °C
